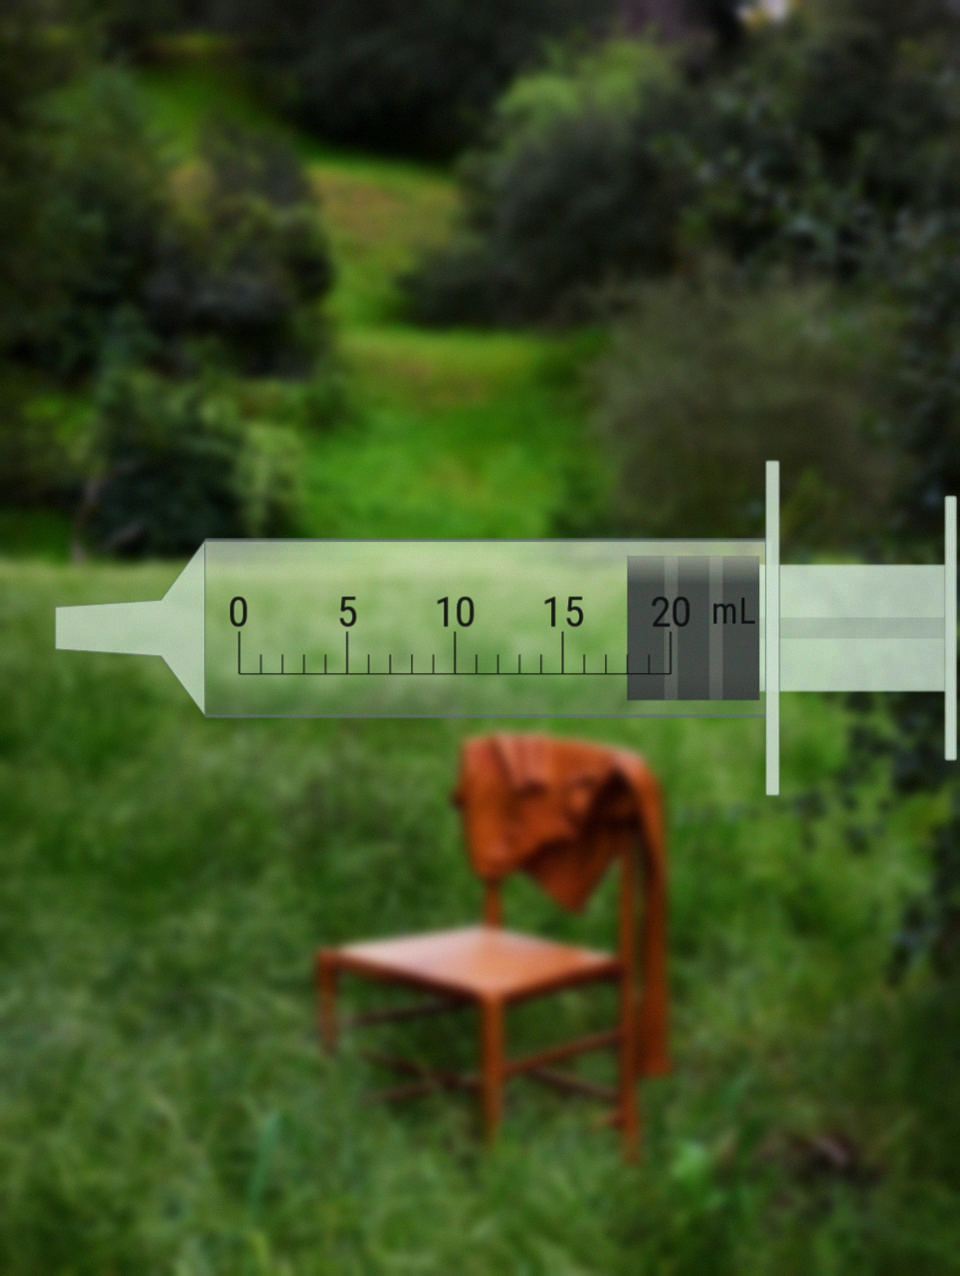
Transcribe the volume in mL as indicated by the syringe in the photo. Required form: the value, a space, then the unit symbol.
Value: 18 mL
